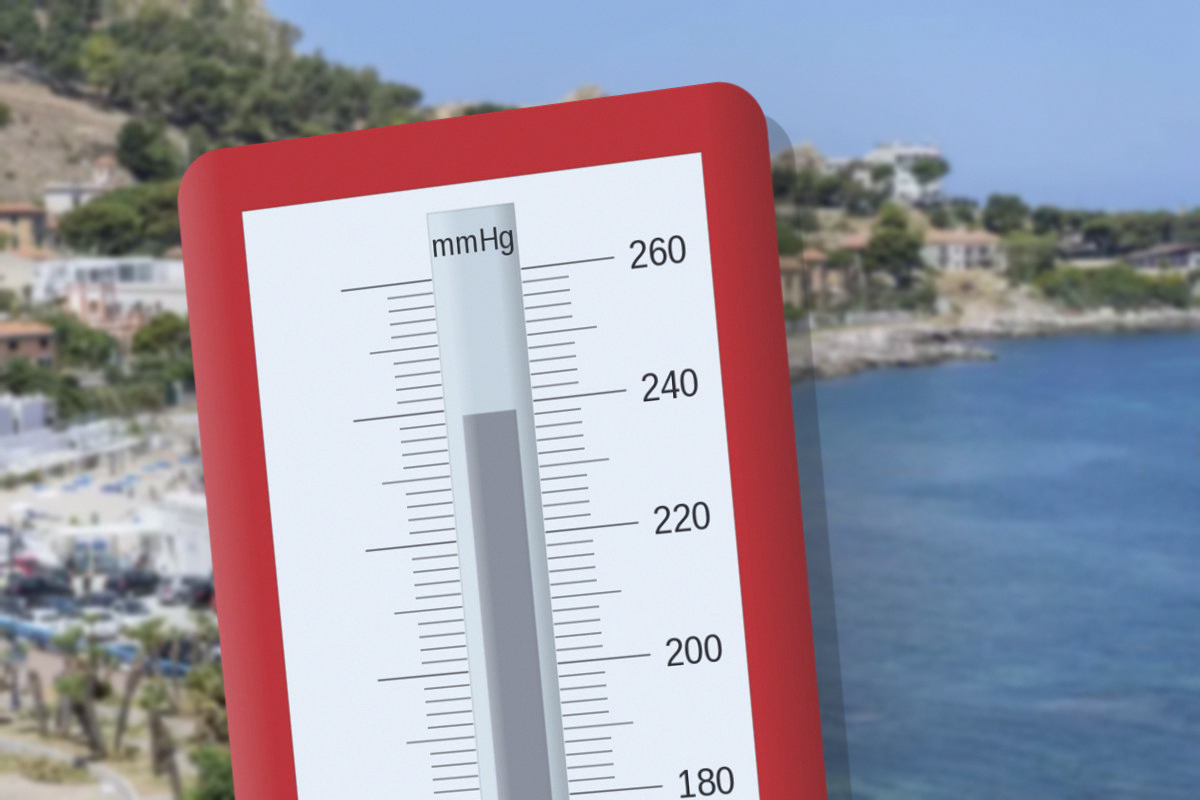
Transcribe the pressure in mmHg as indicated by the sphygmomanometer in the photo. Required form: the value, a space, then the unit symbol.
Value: 239 mmHg
